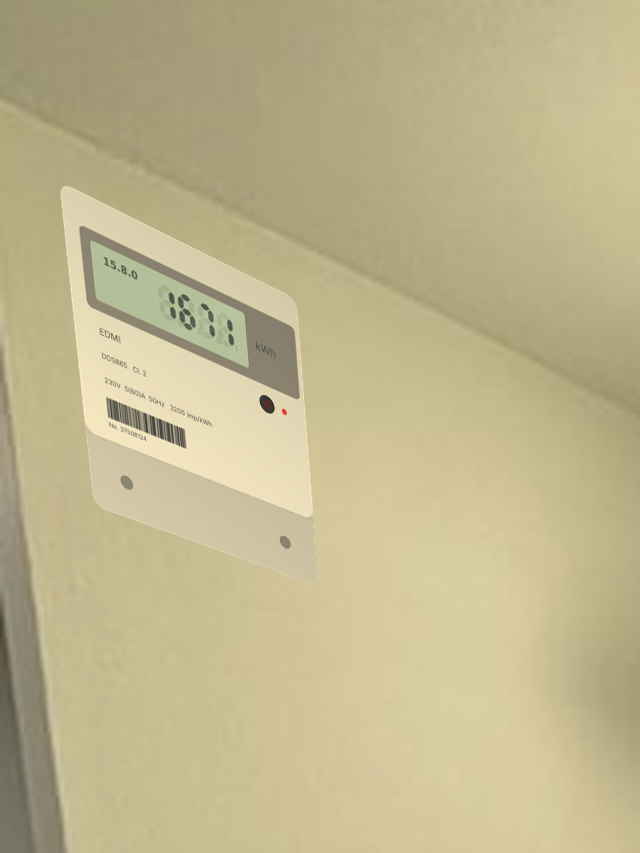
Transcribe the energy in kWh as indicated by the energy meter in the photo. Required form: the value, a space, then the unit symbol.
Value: 1671 kWh
